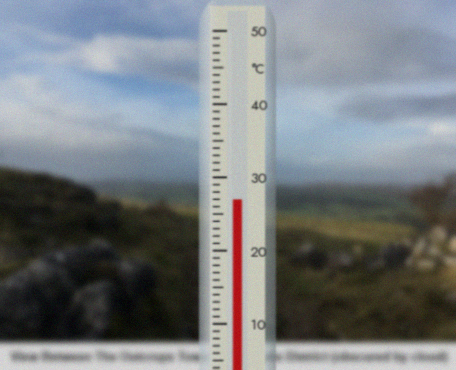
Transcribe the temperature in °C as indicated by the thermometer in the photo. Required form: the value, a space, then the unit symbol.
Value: 27 °C
